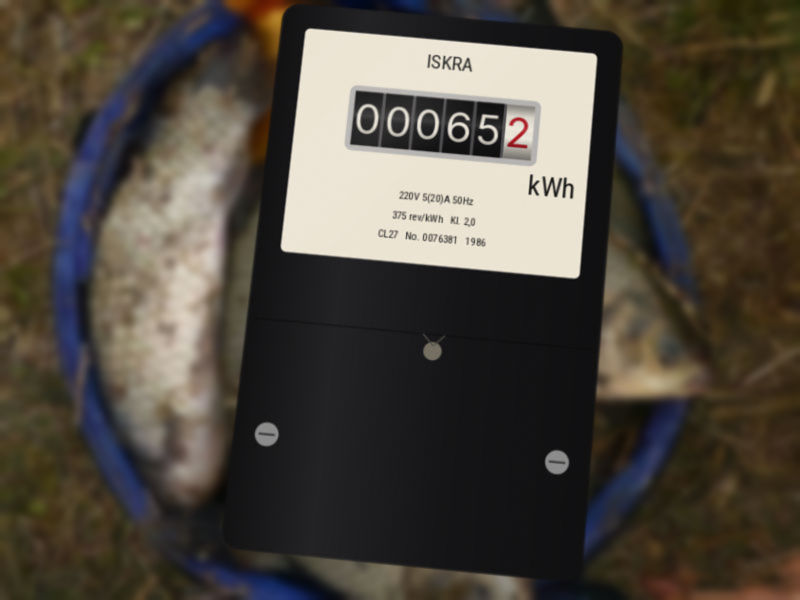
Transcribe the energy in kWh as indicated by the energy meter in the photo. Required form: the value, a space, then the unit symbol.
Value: 65.2 kWh
